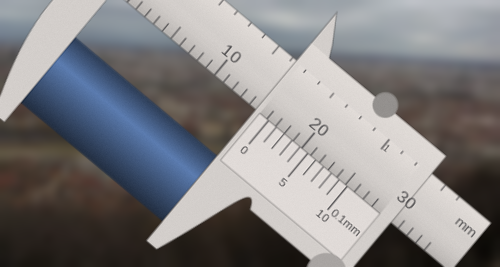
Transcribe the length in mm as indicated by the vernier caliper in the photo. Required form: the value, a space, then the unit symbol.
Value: 16.2 mm
